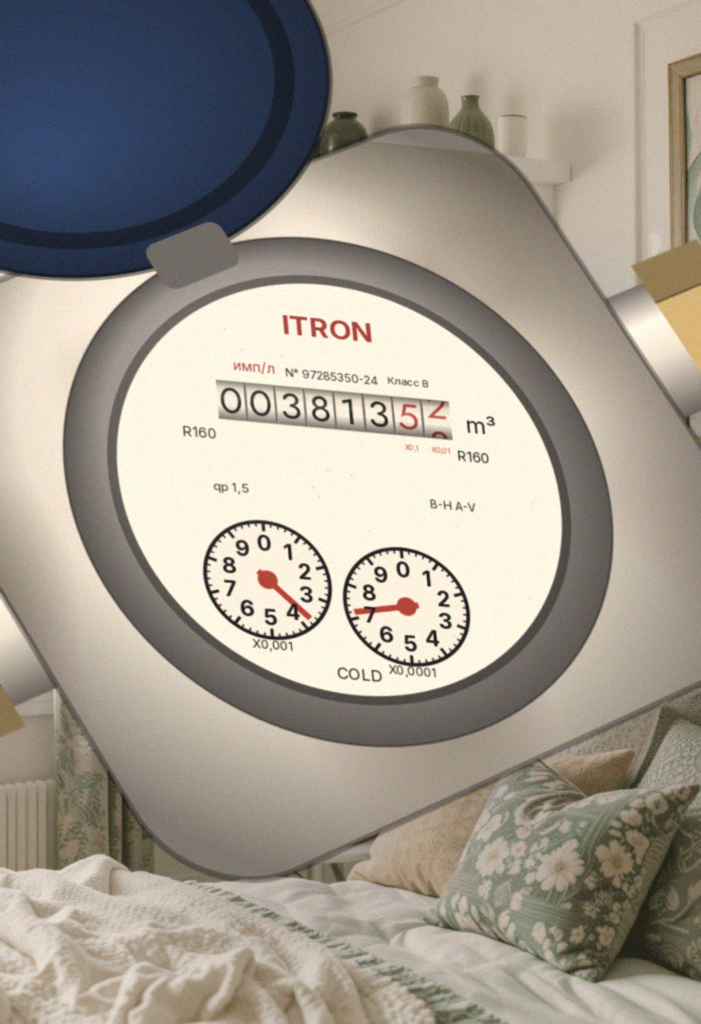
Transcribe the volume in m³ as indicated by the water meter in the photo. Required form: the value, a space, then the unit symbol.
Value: 3813.5237 m³
